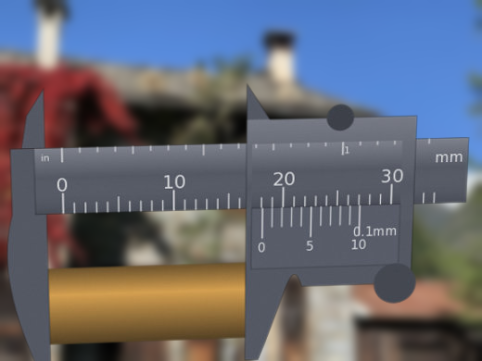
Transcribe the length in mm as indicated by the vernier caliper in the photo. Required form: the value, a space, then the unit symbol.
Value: 18.1 mm
